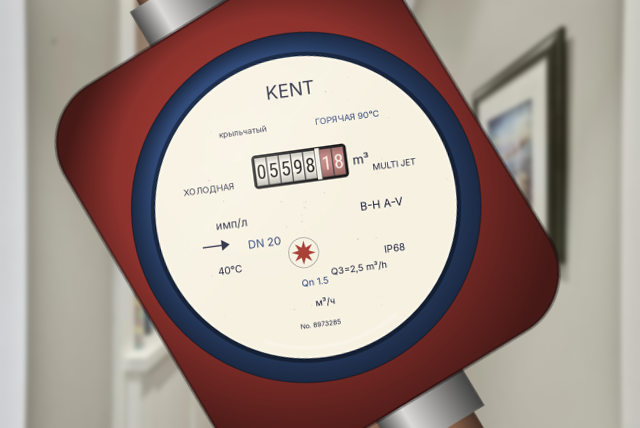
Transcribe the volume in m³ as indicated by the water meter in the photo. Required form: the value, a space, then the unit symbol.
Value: 5598.18 m³
